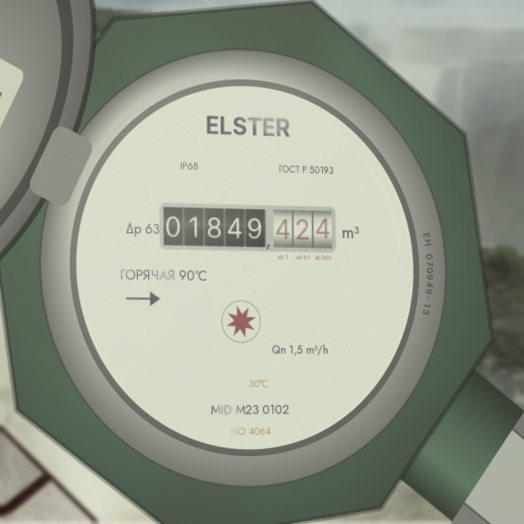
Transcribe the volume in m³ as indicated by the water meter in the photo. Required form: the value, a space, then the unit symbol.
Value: 1849.424 m³
